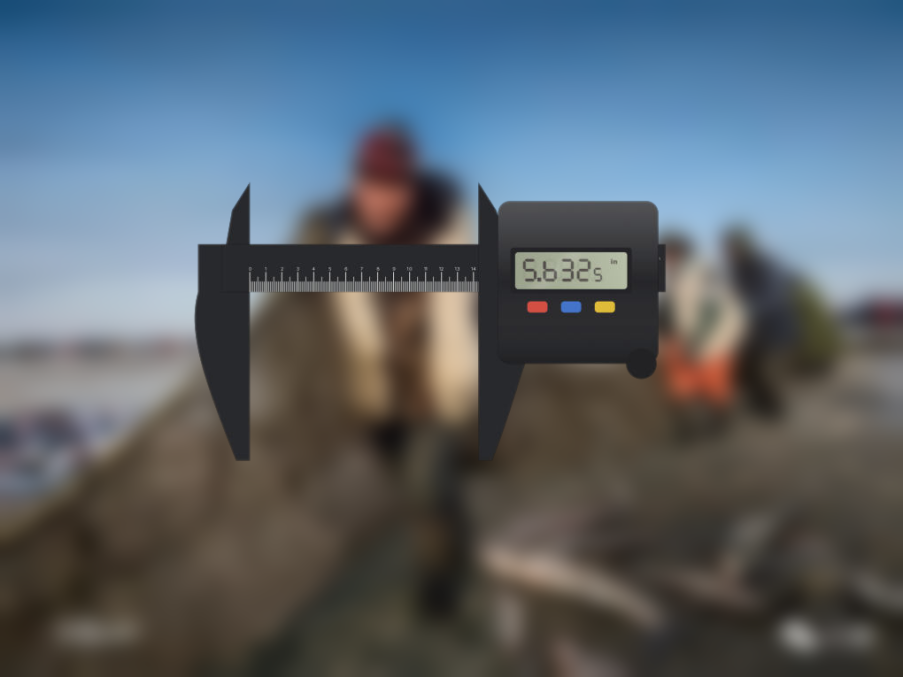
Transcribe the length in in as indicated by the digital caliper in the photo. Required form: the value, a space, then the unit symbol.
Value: 5.6325 in
